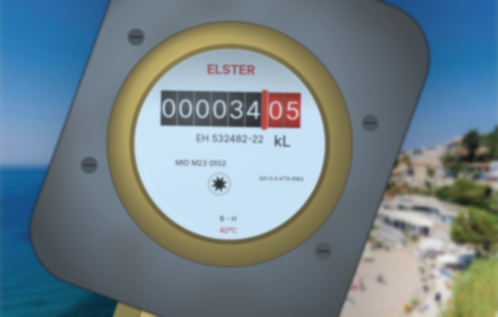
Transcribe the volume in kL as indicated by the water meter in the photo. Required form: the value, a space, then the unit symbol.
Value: 34.05 kL
